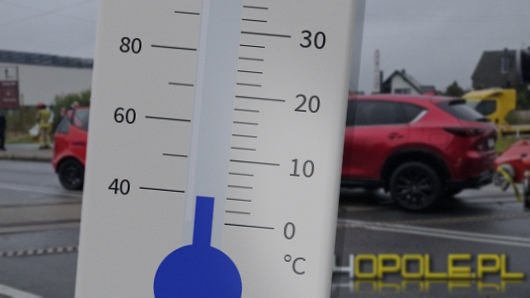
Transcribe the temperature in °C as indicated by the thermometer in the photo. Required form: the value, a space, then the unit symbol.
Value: 4 °C
